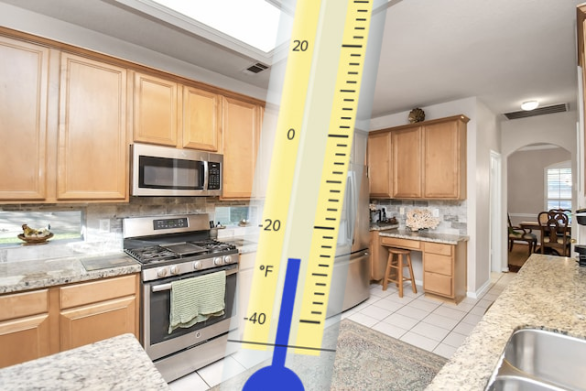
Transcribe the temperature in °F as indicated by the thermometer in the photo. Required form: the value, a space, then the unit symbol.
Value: -27 °F
